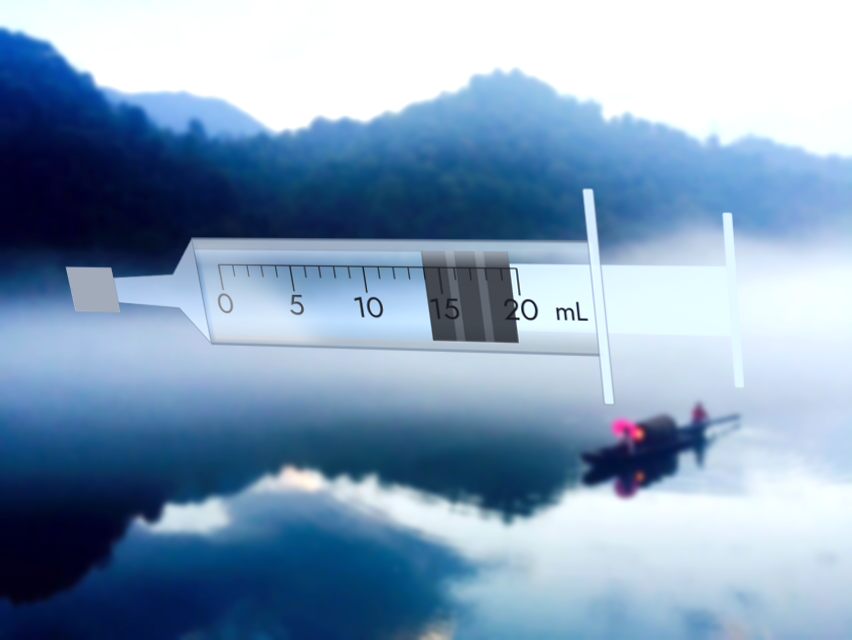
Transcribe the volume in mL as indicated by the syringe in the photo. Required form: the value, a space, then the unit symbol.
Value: 14 mL
